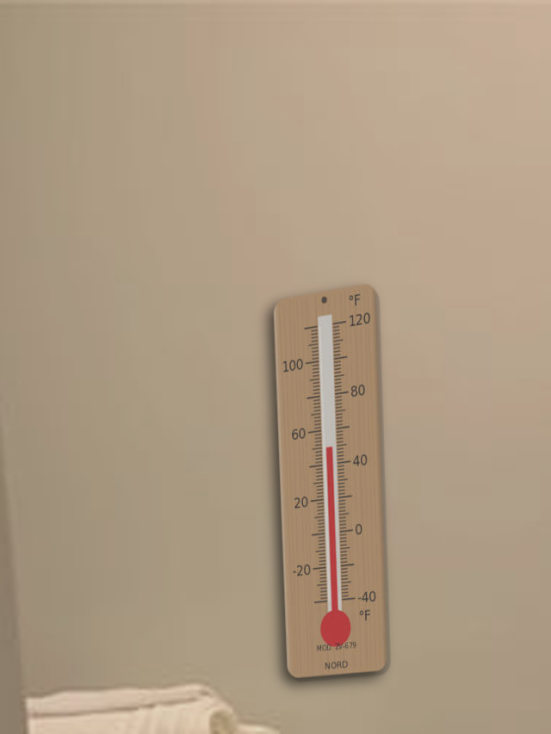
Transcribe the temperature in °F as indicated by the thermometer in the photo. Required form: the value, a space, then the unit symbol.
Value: 50 °F
